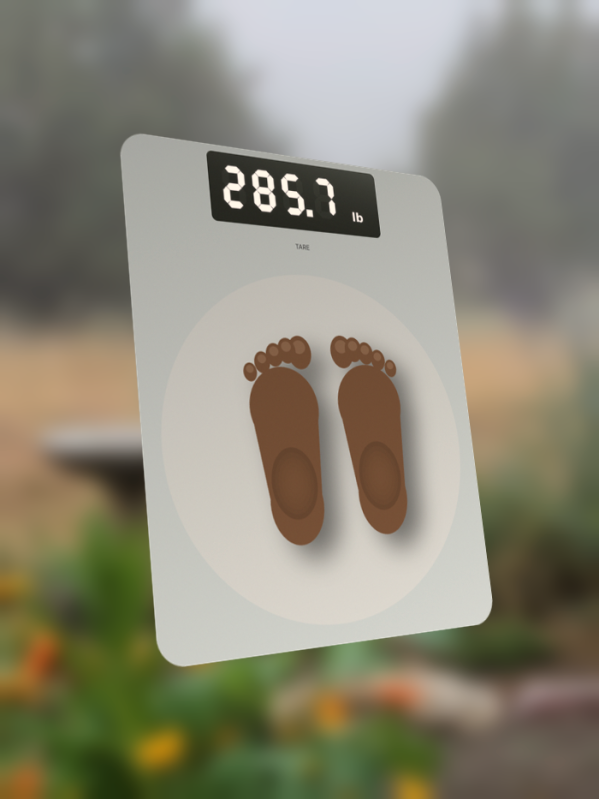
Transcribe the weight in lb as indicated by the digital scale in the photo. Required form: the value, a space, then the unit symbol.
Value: 285.7 lb
